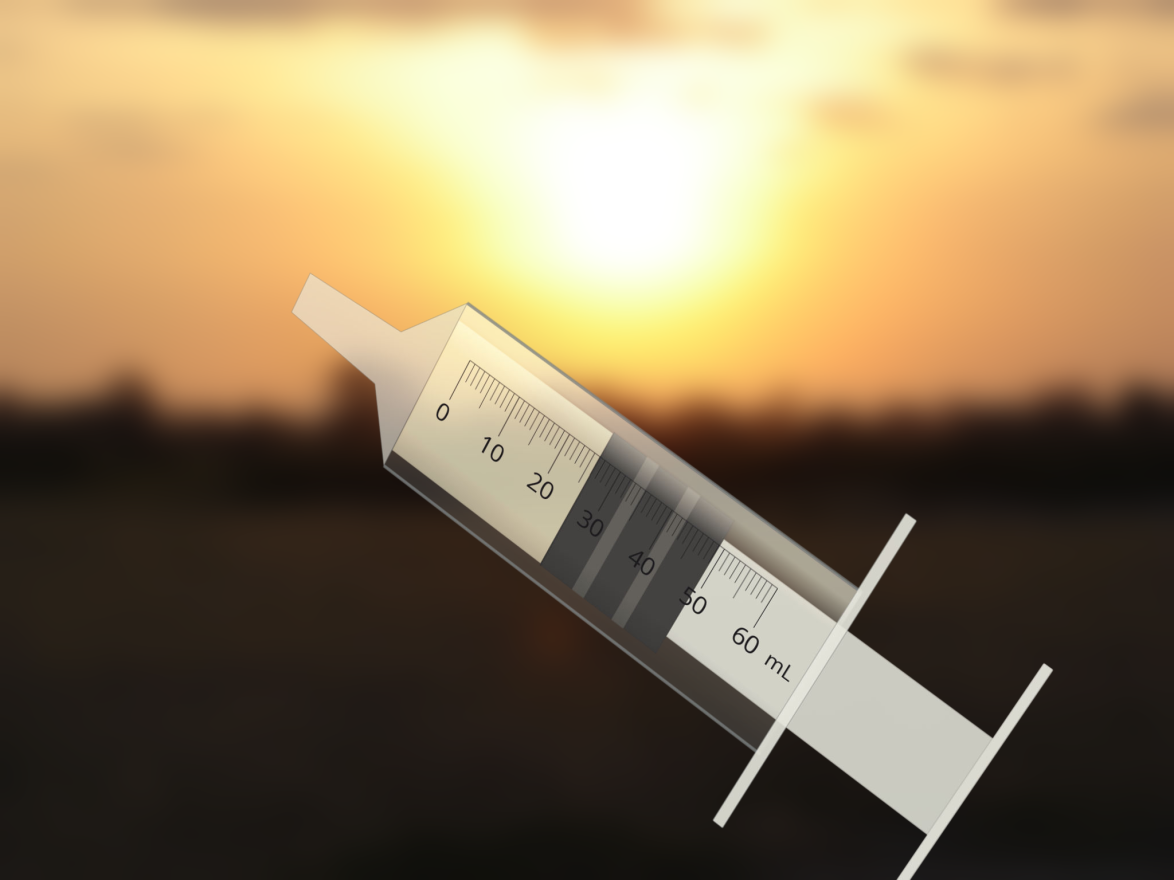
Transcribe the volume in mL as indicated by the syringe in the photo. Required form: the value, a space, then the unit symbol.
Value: 26 mL
